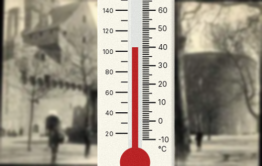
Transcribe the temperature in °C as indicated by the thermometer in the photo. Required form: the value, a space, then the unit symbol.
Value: 40 °C
